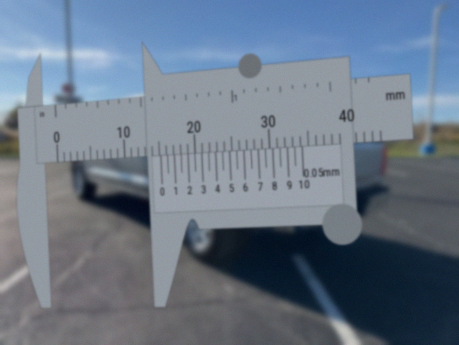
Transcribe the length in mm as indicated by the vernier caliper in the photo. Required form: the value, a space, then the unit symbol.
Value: 15.2 mm
